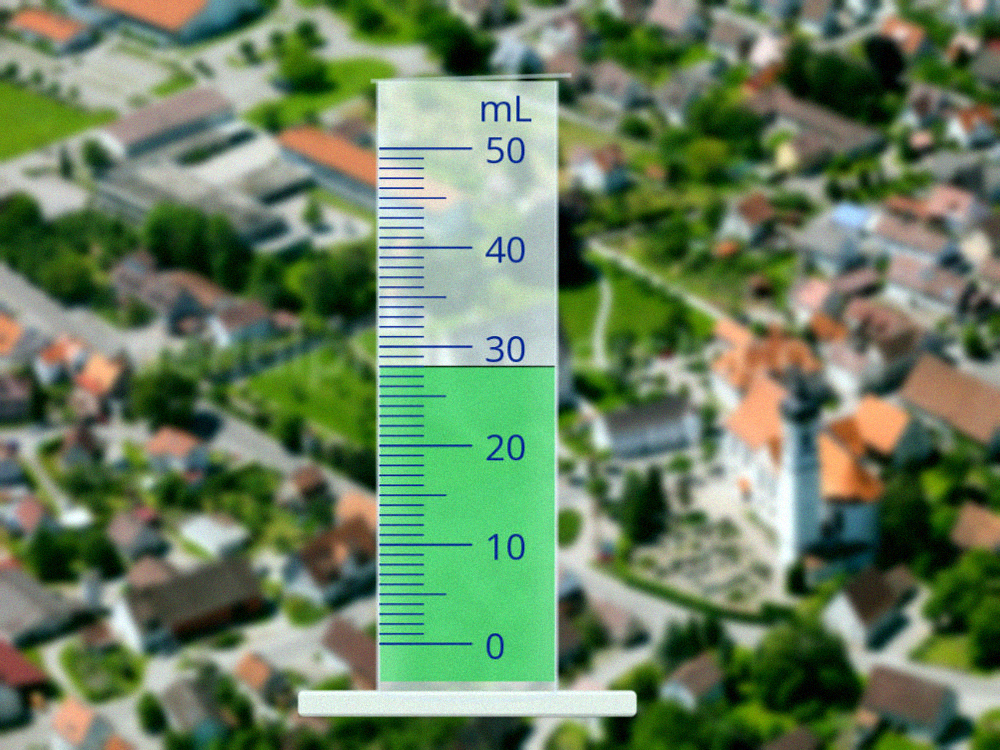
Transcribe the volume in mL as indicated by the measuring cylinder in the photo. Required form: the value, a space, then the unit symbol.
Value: 28 mL
